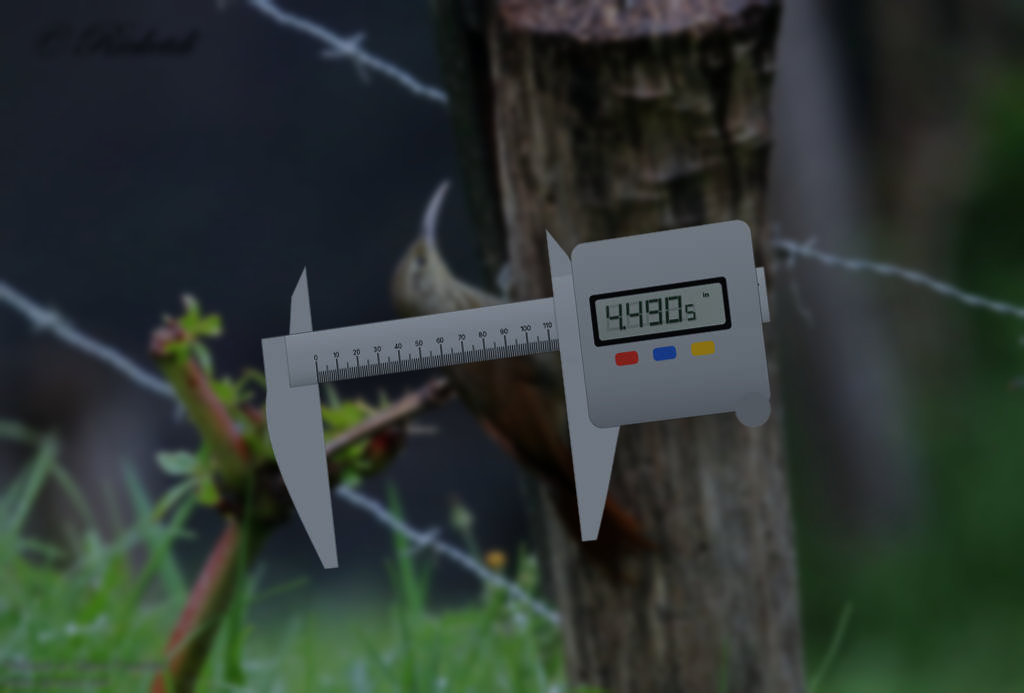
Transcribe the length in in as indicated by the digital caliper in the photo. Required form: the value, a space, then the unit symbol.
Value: 4.4905 in
